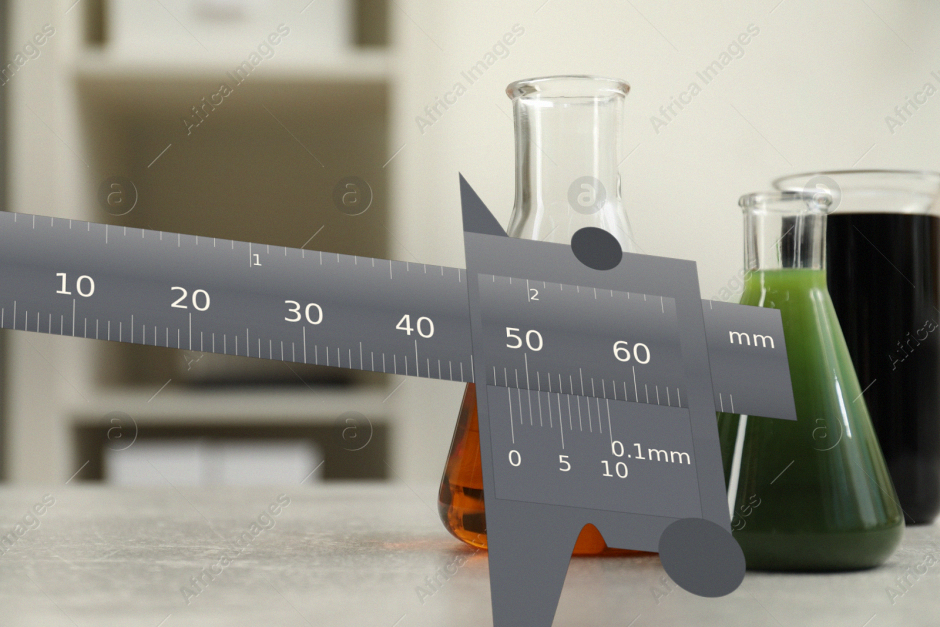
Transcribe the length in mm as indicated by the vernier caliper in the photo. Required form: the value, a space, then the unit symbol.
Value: 48.2 mm
